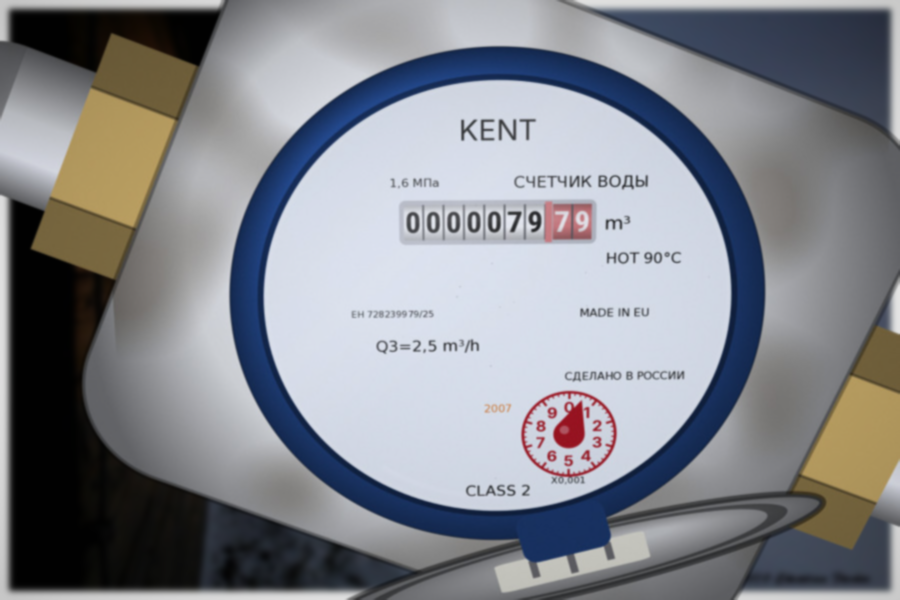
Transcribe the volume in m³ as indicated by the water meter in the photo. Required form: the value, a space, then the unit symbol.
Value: 79.790 m³
